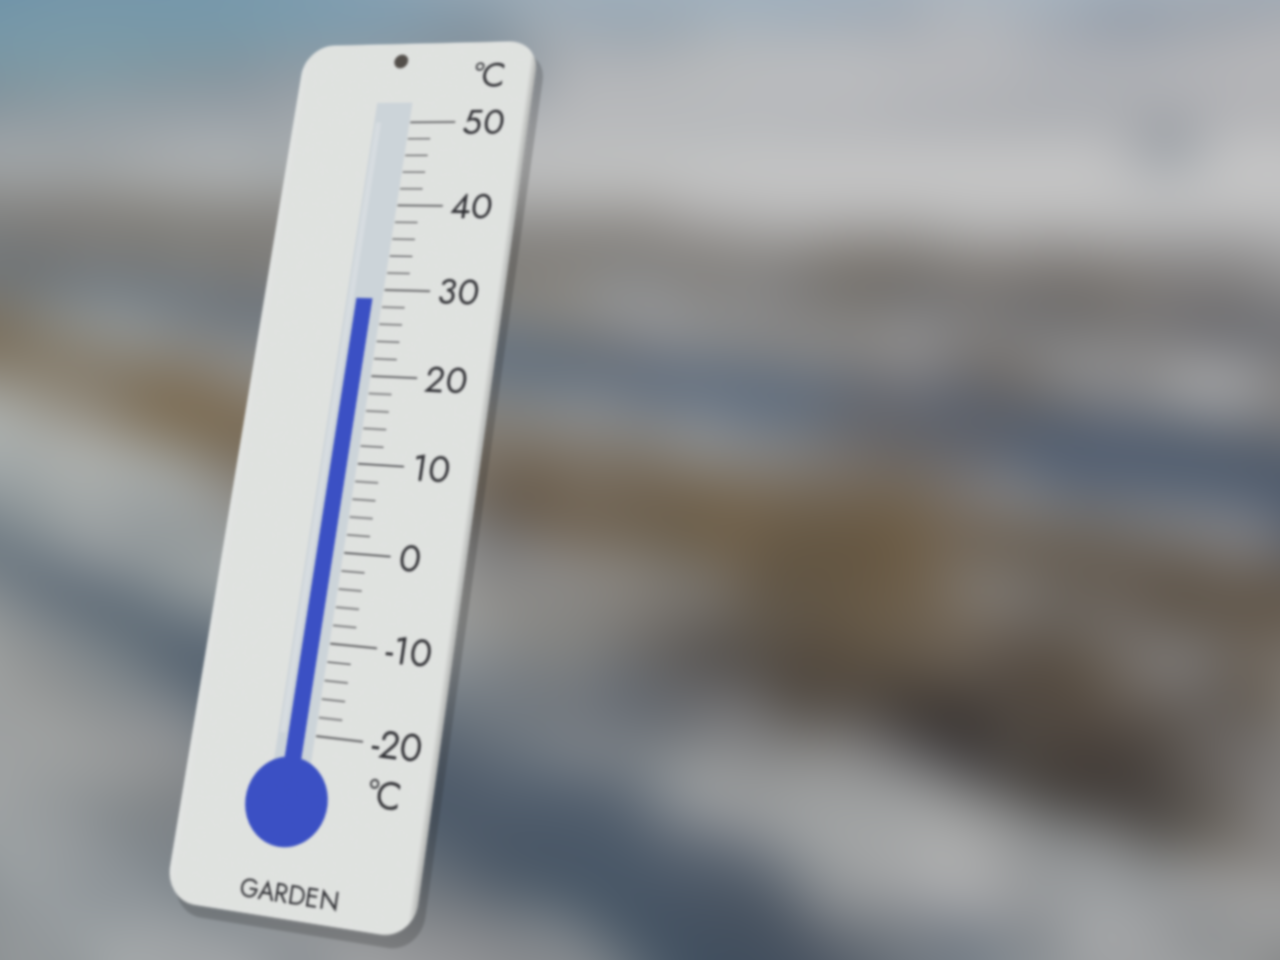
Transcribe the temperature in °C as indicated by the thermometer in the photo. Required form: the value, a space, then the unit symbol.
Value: 29 °C
